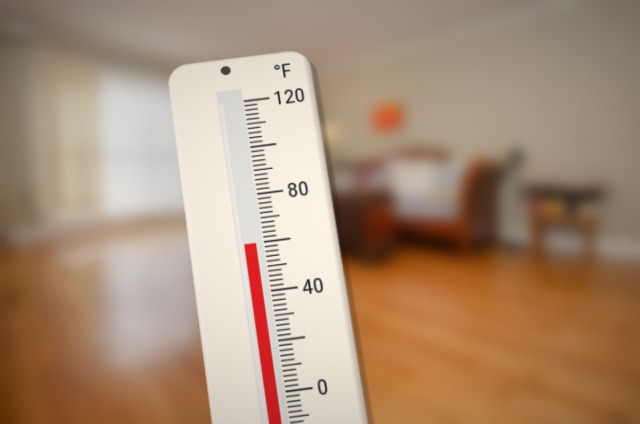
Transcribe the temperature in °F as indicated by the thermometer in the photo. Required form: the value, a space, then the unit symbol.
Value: 60 °F
